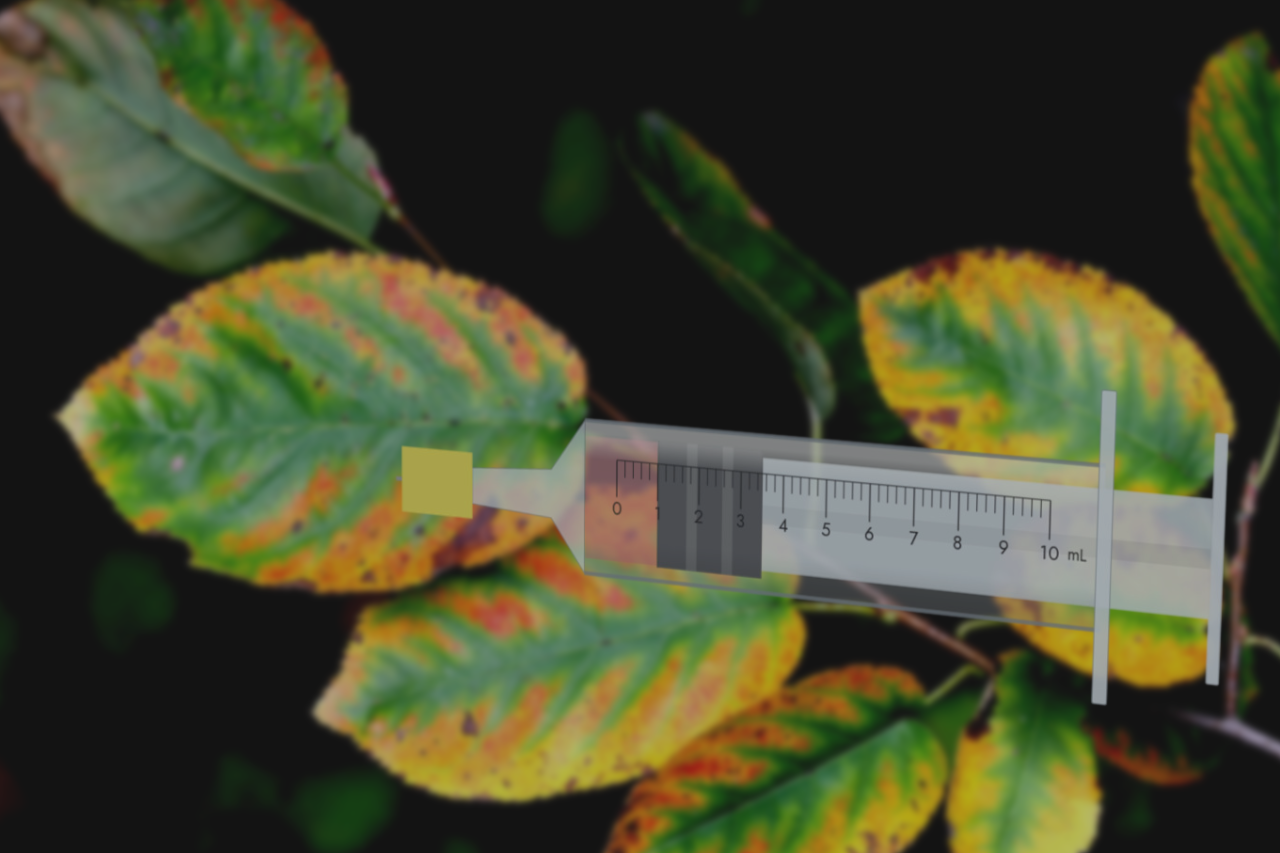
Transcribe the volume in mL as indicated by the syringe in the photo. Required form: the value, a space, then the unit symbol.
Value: 1 mL
